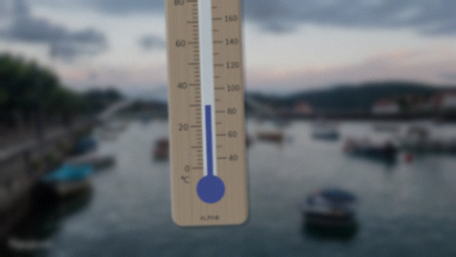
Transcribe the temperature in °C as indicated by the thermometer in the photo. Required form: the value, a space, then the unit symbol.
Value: 30 °C
